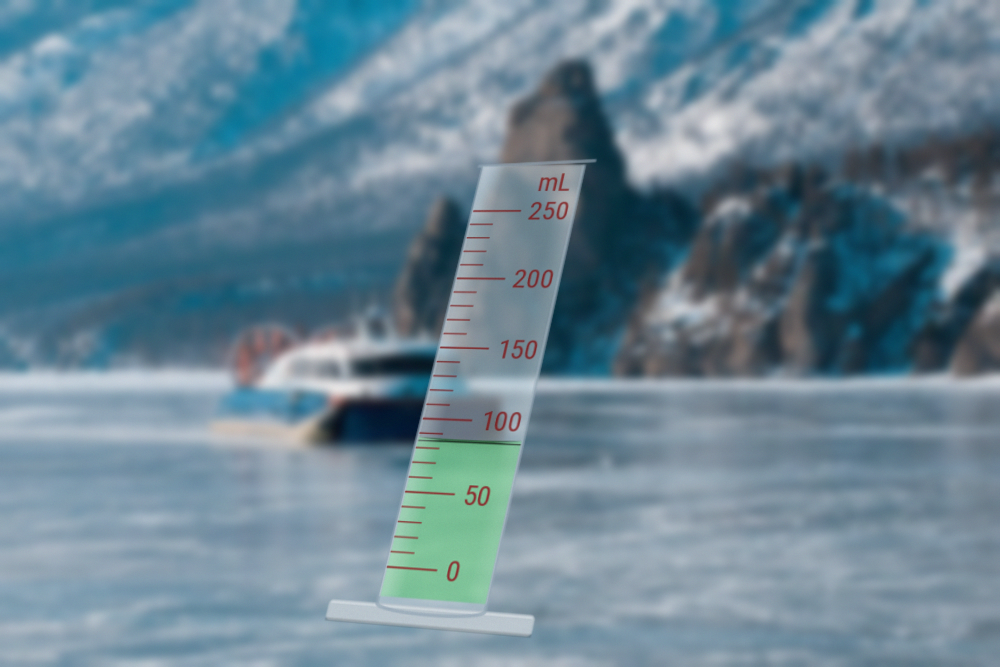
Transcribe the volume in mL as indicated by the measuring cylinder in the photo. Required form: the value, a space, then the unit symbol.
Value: 85 mL
